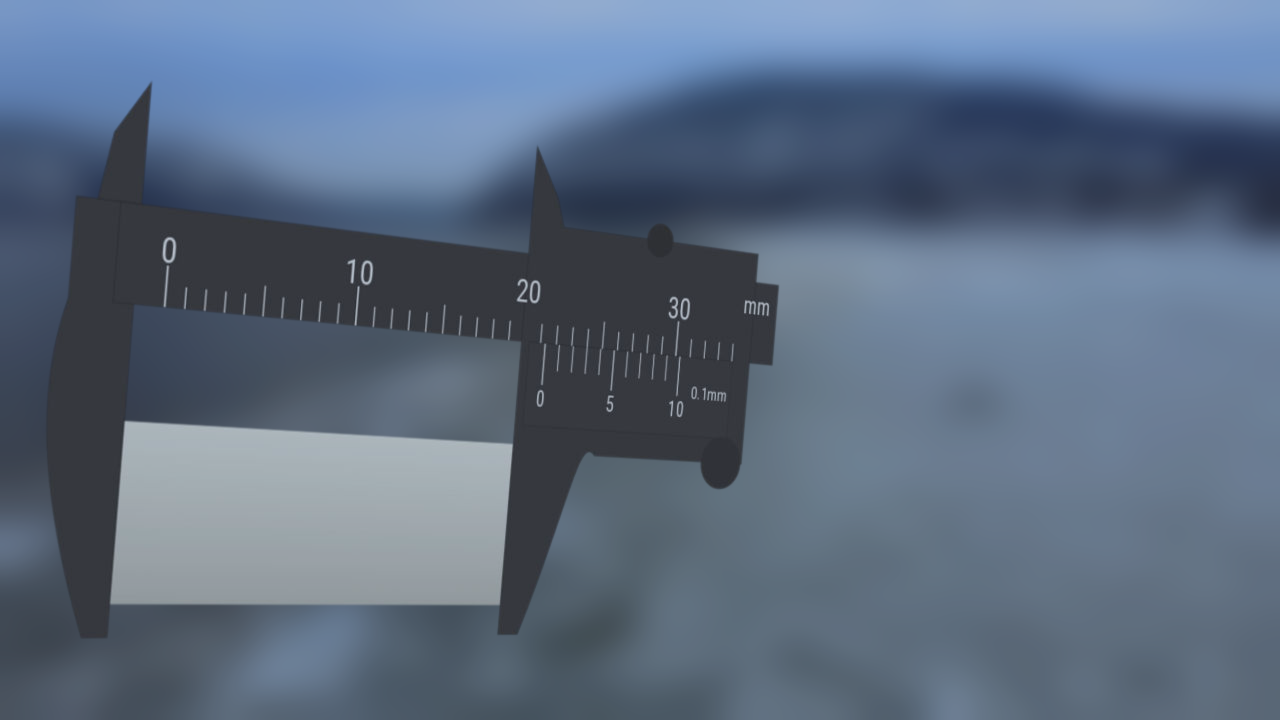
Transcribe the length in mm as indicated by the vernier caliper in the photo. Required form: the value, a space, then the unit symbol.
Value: 21.3 mm
